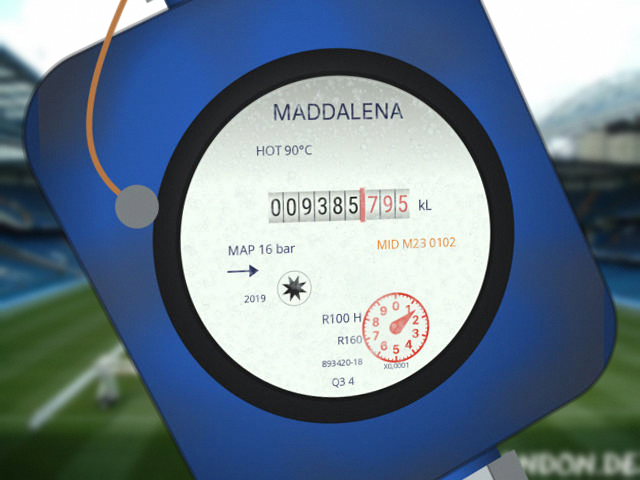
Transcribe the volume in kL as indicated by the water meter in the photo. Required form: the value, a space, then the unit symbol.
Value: 9385.7951 kL
